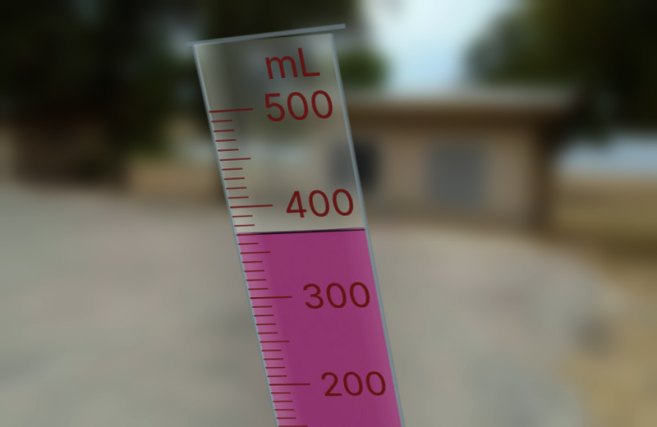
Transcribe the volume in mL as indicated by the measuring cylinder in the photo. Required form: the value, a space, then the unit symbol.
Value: 370 mL
